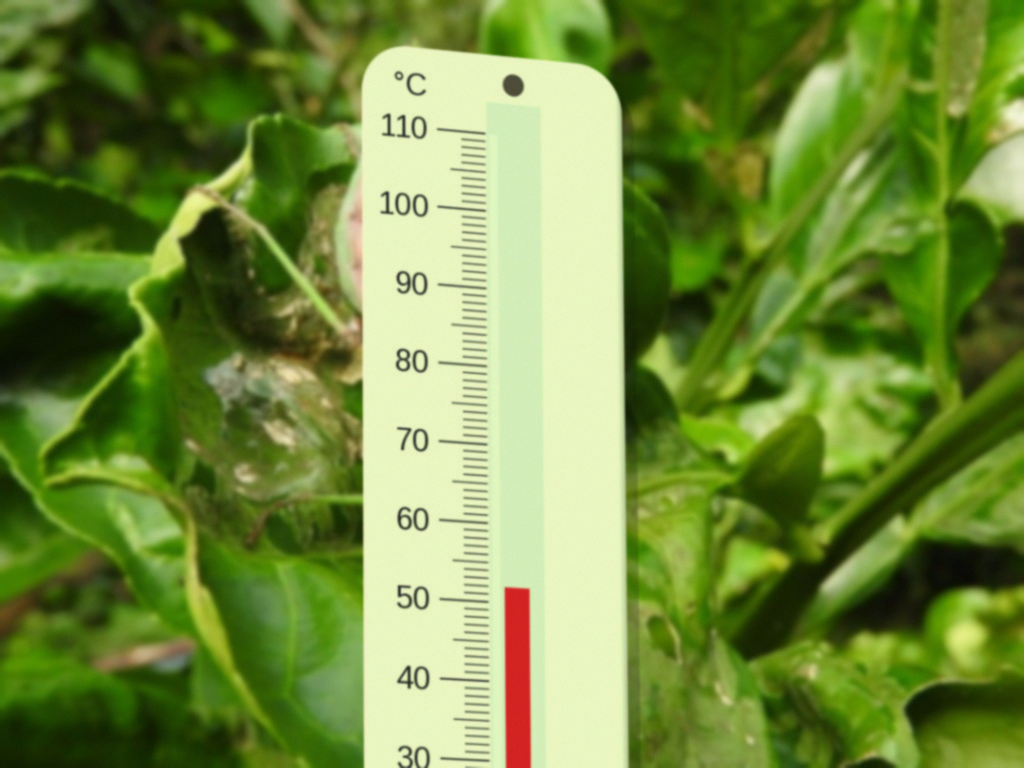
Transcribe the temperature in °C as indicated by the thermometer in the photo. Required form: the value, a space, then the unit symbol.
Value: 52 °C
